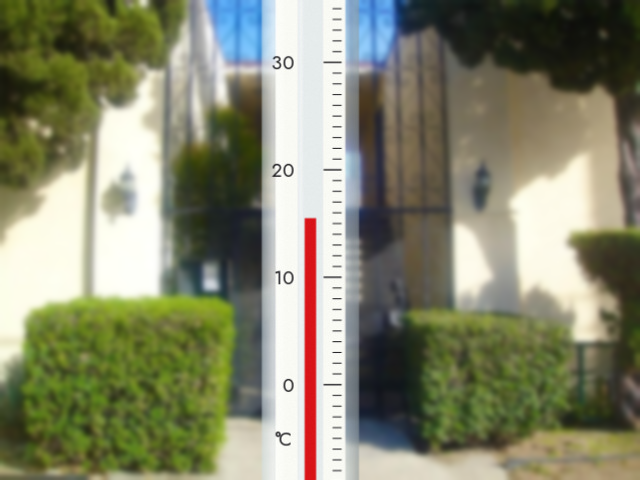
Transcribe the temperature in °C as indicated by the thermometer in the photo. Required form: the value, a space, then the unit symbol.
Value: 15.5 °C
